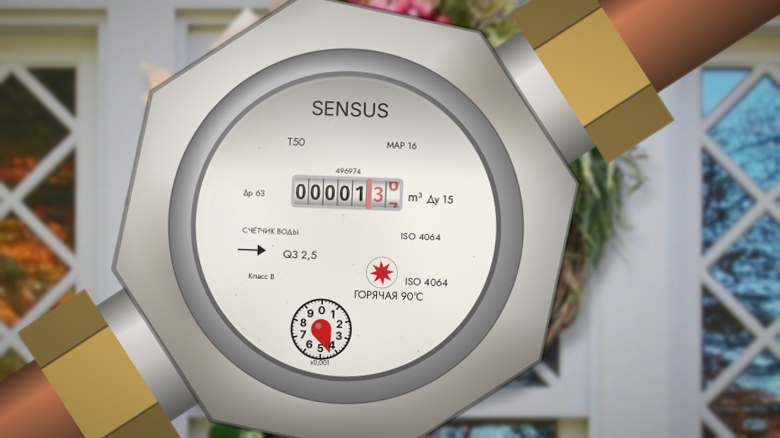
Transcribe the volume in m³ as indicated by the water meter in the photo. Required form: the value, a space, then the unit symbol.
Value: 1.364 m³
